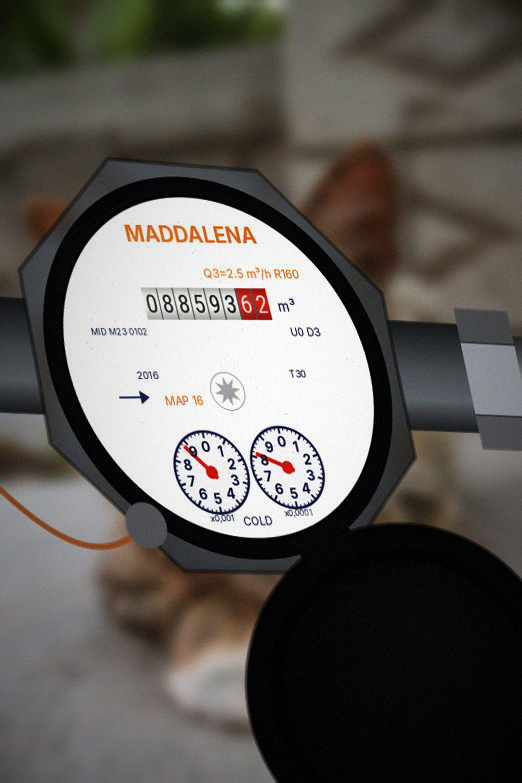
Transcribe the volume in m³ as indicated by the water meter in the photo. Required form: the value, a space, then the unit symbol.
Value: 88593.6288 m³
